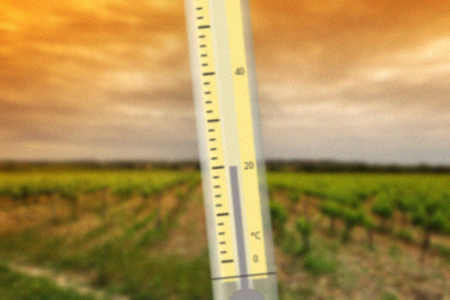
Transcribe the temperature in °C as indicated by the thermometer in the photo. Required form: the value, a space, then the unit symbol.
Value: 20 °C
